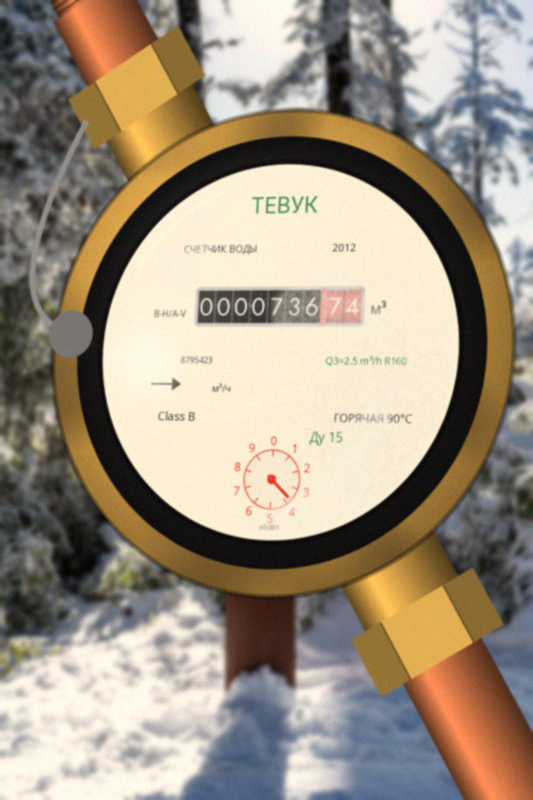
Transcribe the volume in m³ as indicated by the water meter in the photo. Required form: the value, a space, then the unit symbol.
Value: 736.743 m³
